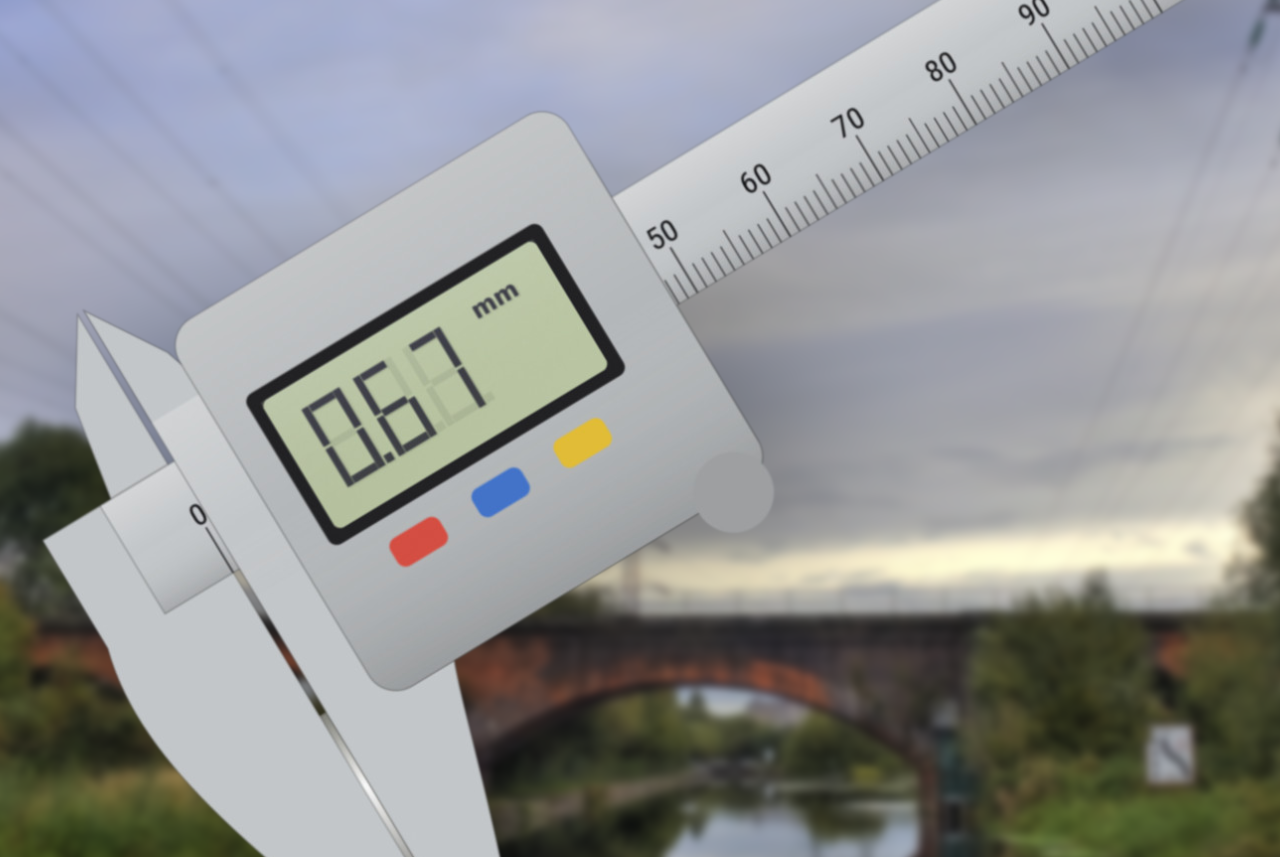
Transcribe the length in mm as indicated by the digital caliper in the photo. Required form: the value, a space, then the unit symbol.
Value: 0.67 mm
